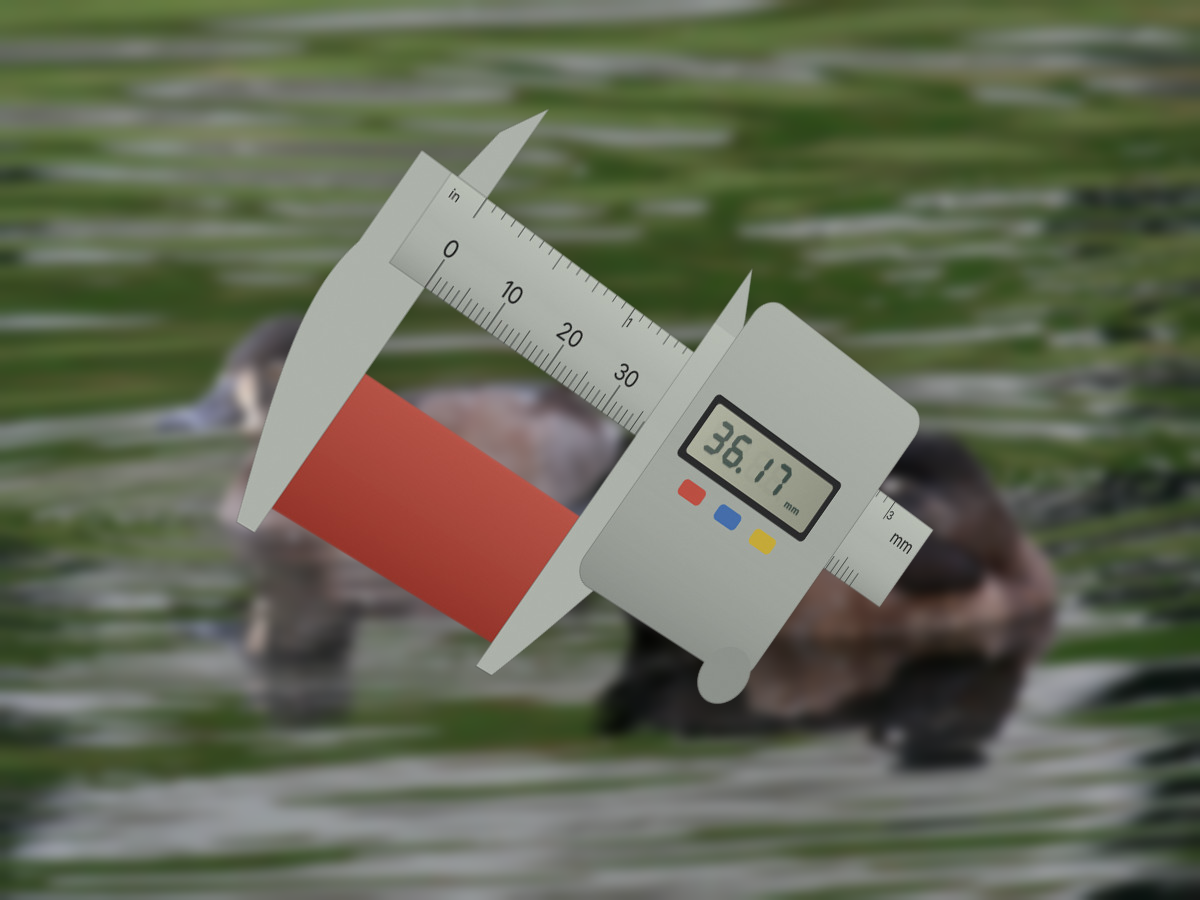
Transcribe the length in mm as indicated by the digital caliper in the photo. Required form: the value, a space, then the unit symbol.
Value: 36.17 mm
